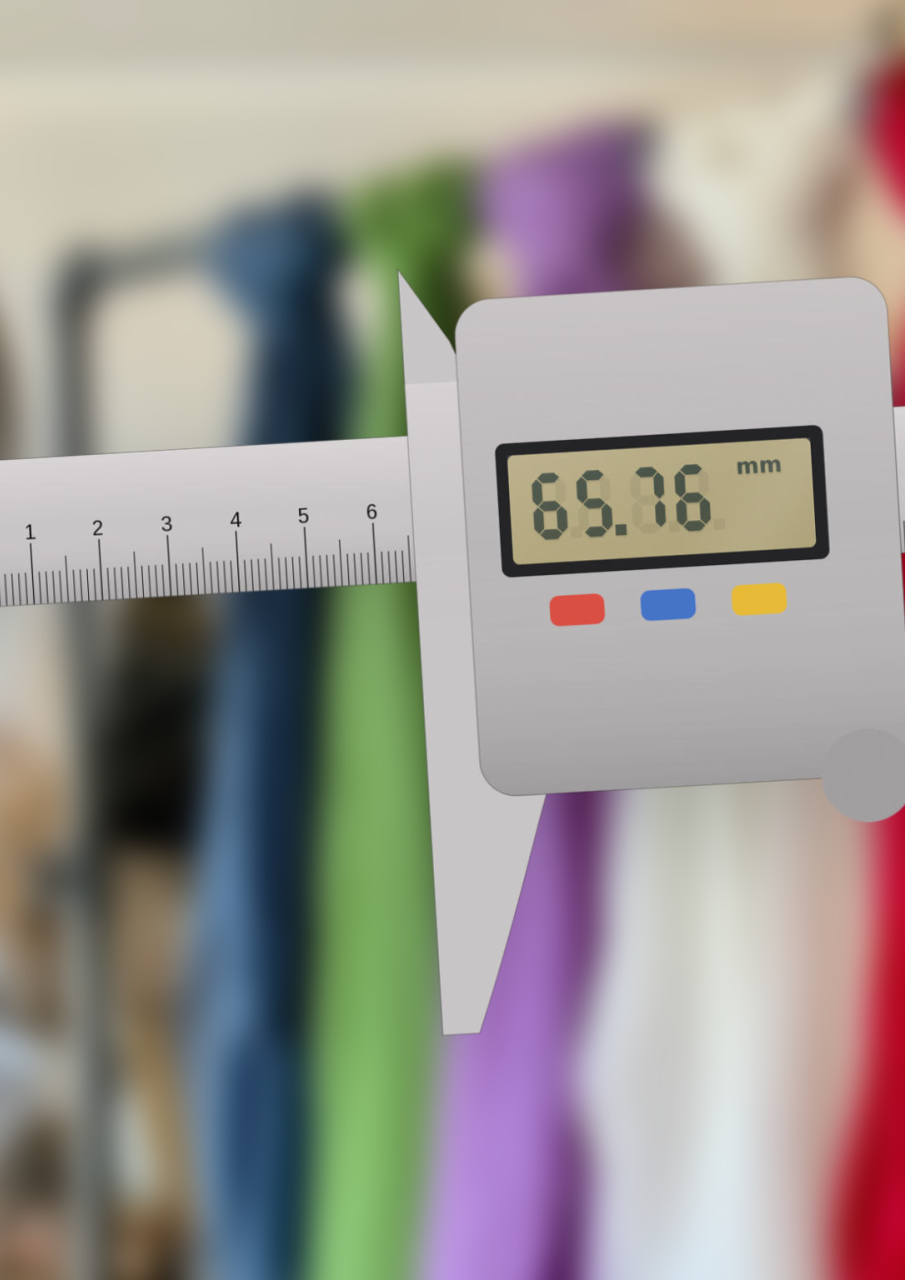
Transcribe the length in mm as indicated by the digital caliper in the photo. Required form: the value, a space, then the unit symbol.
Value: 65.76 mm
